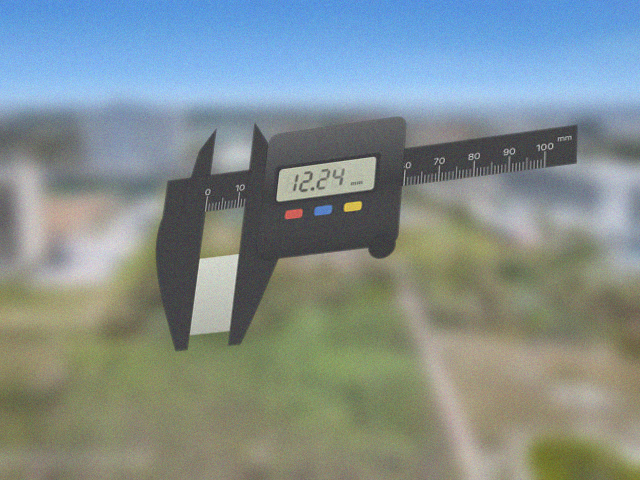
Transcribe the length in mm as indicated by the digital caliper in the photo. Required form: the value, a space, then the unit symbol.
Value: 12.24 mm
